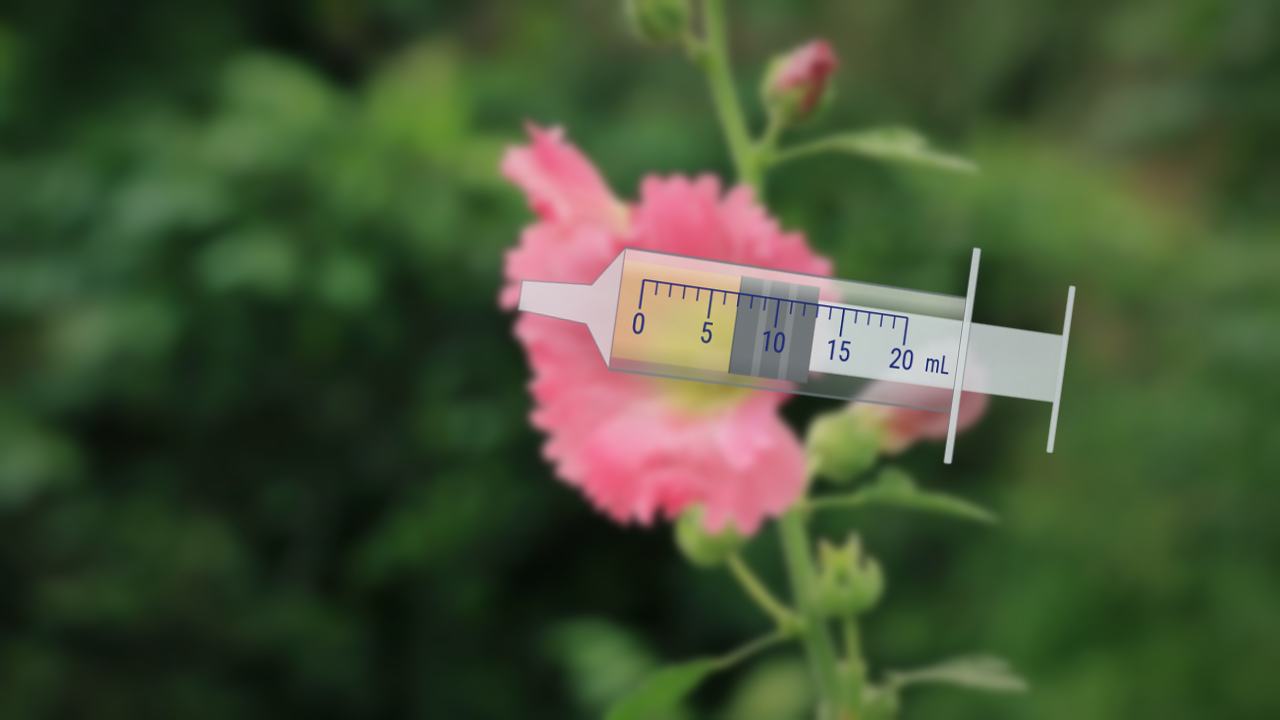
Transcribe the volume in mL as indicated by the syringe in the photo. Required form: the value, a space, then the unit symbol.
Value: 7 mL
